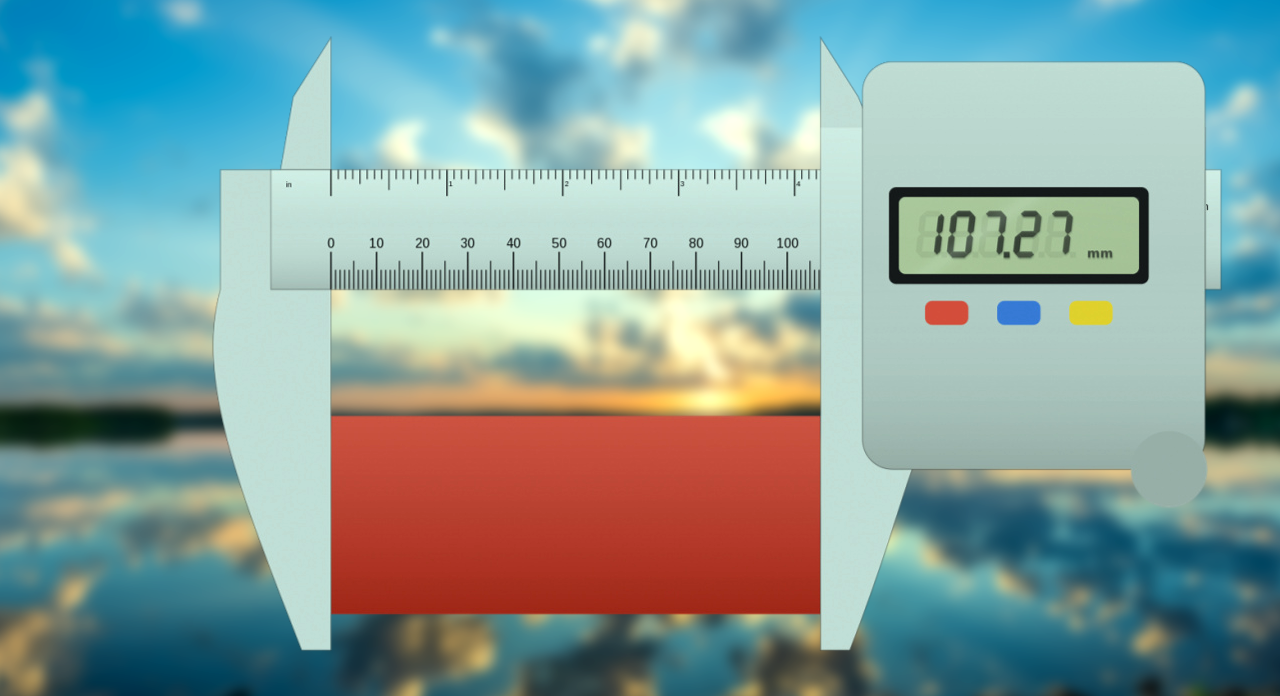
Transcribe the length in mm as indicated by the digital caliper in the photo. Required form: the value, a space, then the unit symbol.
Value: 107.27 mm
